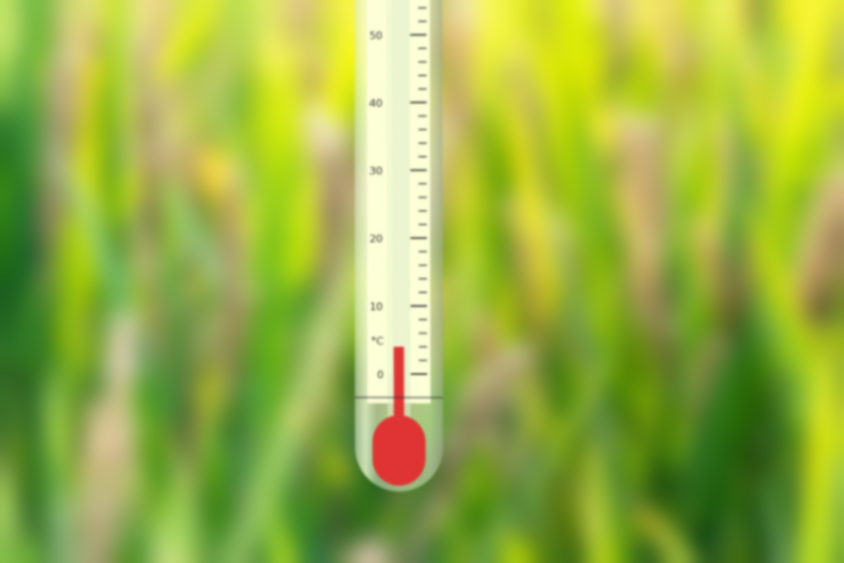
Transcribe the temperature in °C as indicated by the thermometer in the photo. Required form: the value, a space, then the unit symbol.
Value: 4 °C
